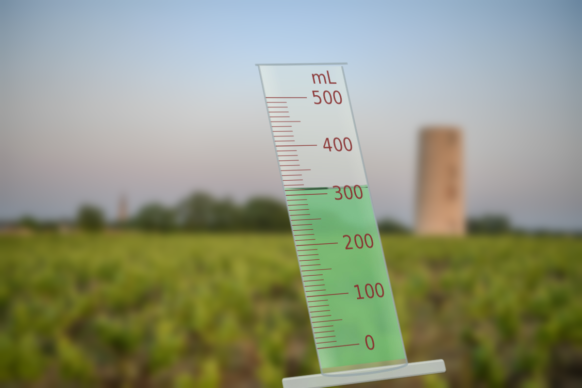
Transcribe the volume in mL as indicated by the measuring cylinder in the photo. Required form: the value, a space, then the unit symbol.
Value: 310 mL
